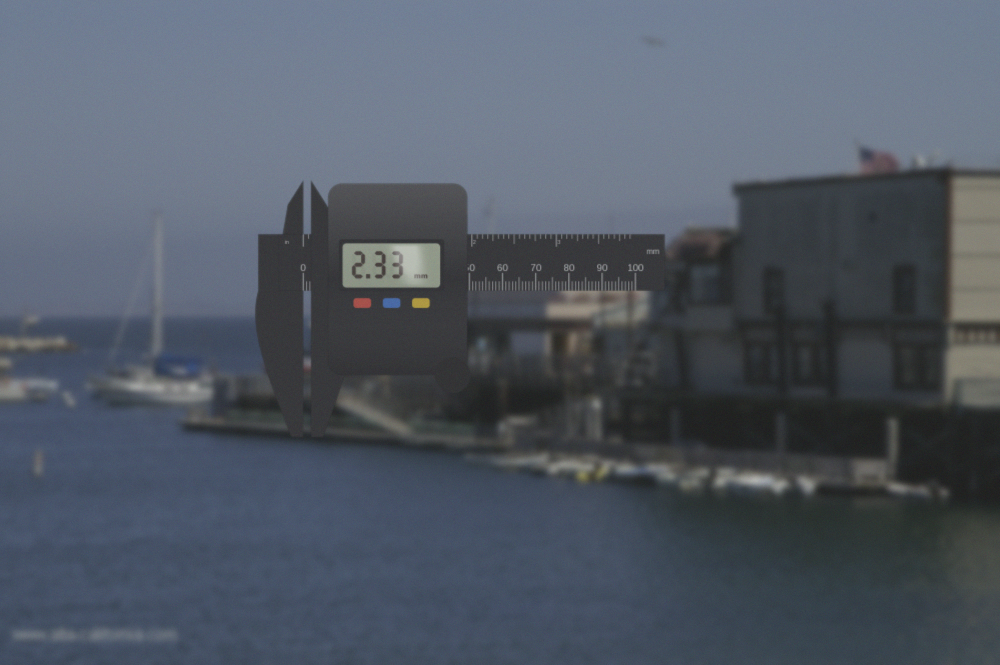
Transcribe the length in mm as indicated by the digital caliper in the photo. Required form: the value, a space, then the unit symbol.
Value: 2.33 mm
